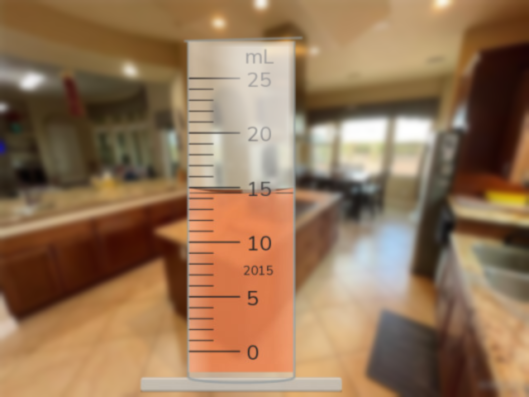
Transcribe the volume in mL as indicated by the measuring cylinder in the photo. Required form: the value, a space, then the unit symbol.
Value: 14.5 mL
